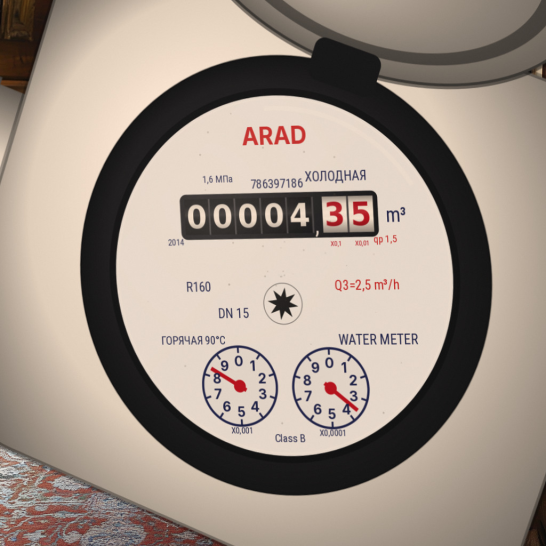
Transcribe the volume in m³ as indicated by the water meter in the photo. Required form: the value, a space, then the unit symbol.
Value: 4.3583 m³
